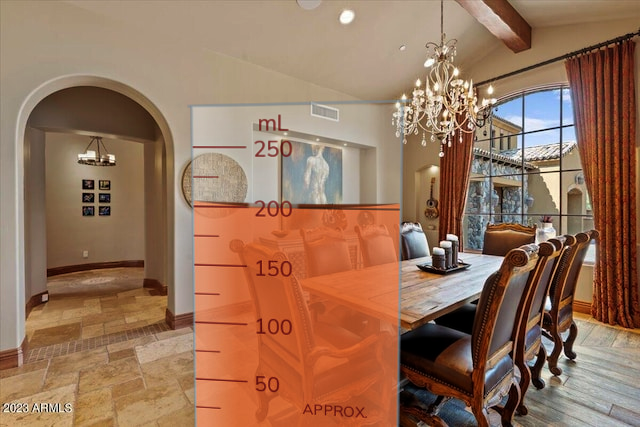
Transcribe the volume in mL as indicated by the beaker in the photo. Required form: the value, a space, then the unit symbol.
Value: 200 mL
